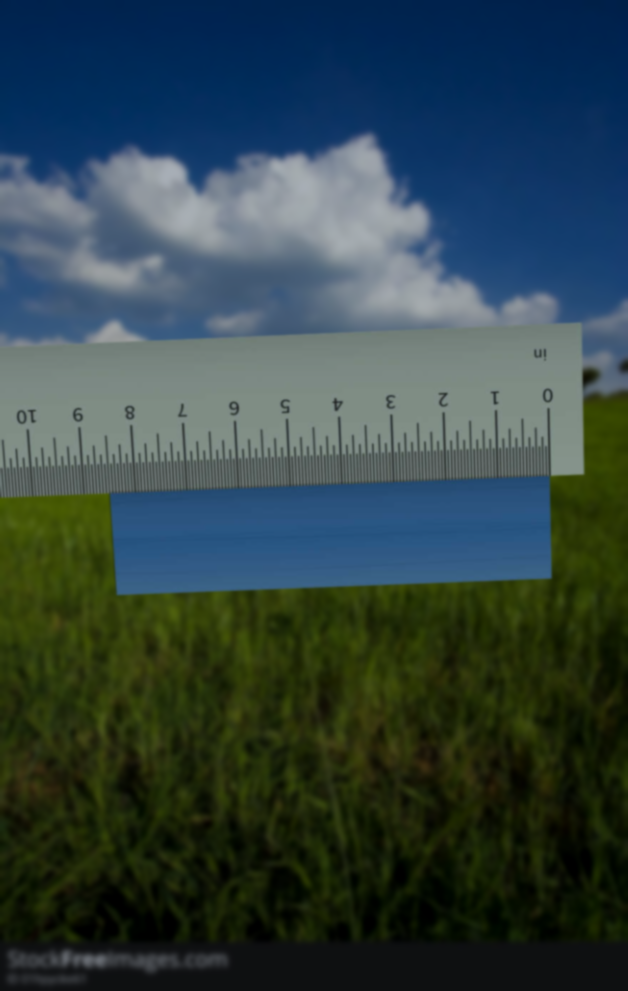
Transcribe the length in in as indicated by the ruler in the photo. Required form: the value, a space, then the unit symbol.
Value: 8.5 in
